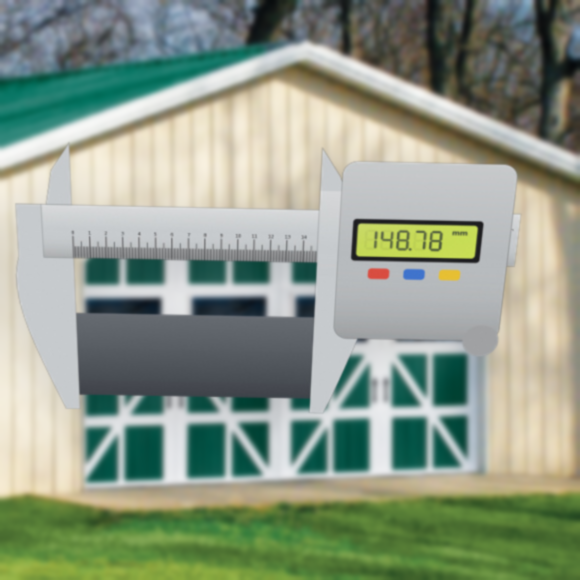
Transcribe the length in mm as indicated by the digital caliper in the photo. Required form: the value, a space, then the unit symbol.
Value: 148.78 mm
